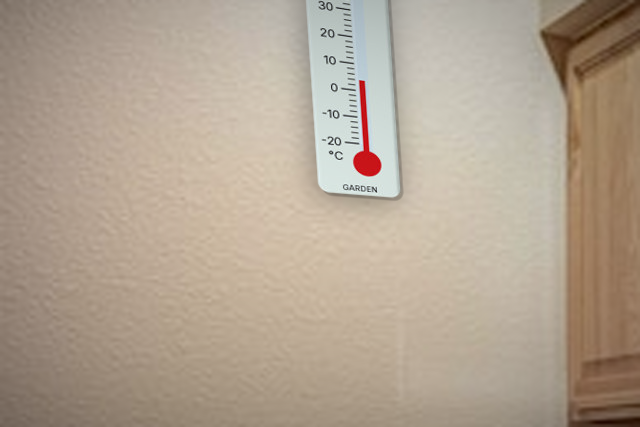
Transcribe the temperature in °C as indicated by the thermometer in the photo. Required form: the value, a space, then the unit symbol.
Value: 4 °C
